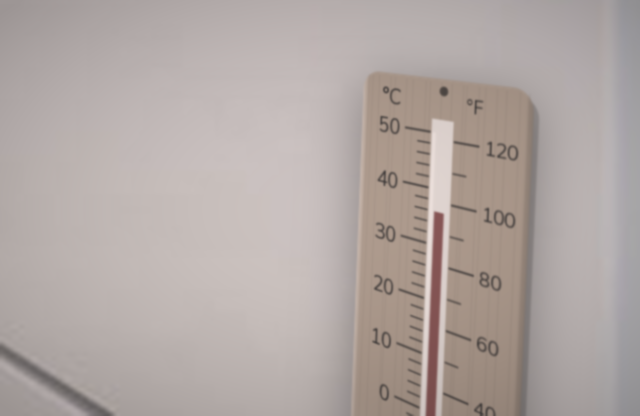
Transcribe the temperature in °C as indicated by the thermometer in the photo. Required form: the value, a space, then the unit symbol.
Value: 36 °C
